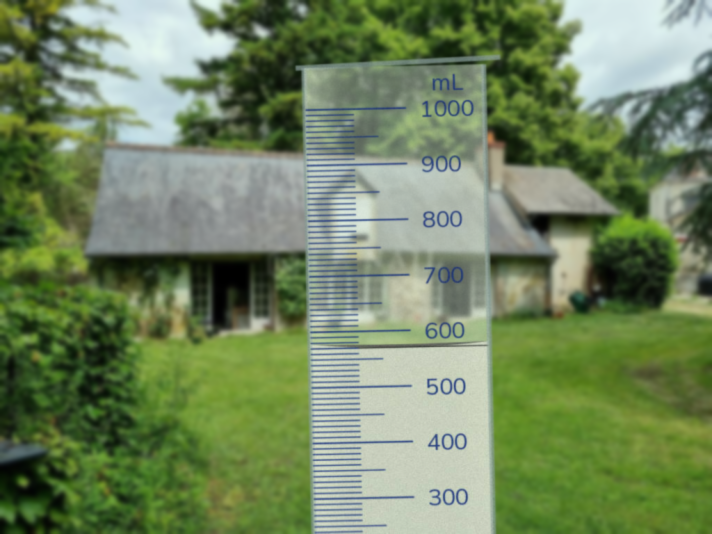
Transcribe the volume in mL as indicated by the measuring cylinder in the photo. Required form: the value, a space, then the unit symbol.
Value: 570 mL
